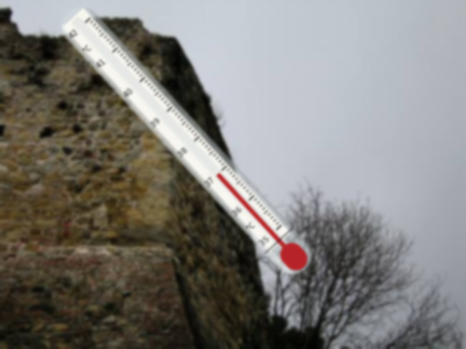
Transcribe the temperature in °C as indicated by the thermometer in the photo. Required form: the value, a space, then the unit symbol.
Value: 37 °C
